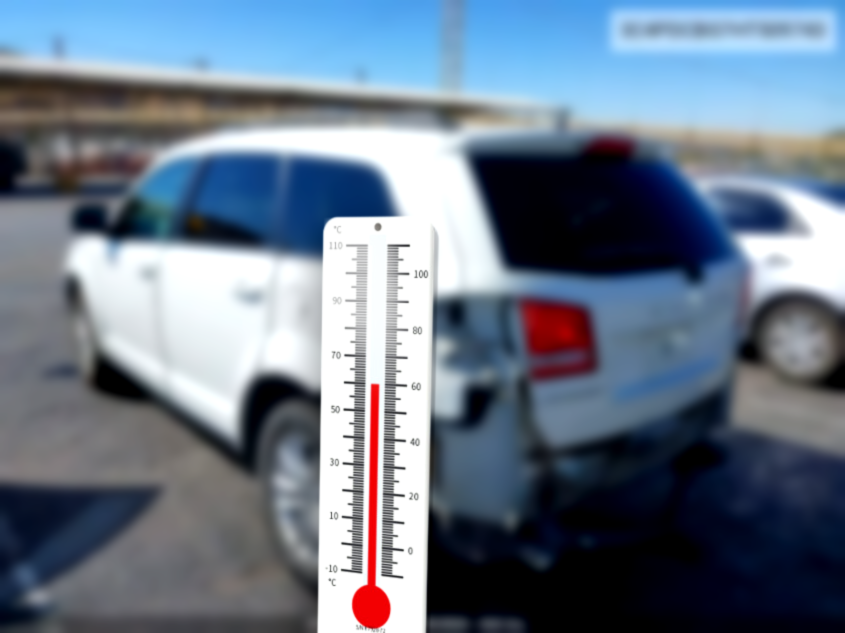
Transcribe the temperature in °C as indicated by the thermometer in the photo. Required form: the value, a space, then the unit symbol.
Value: 60 °C
